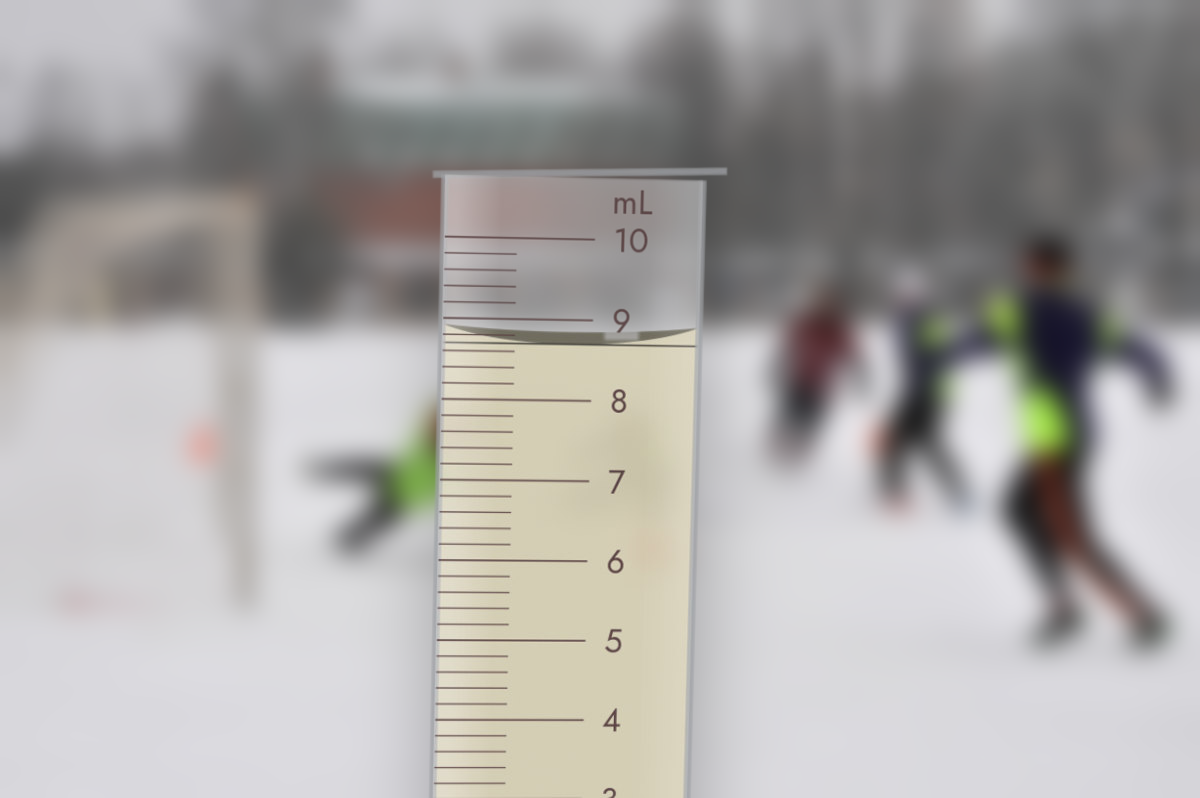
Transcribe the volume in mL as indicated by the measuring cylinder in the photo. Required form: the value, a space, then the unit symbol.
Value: 8.7 mL
